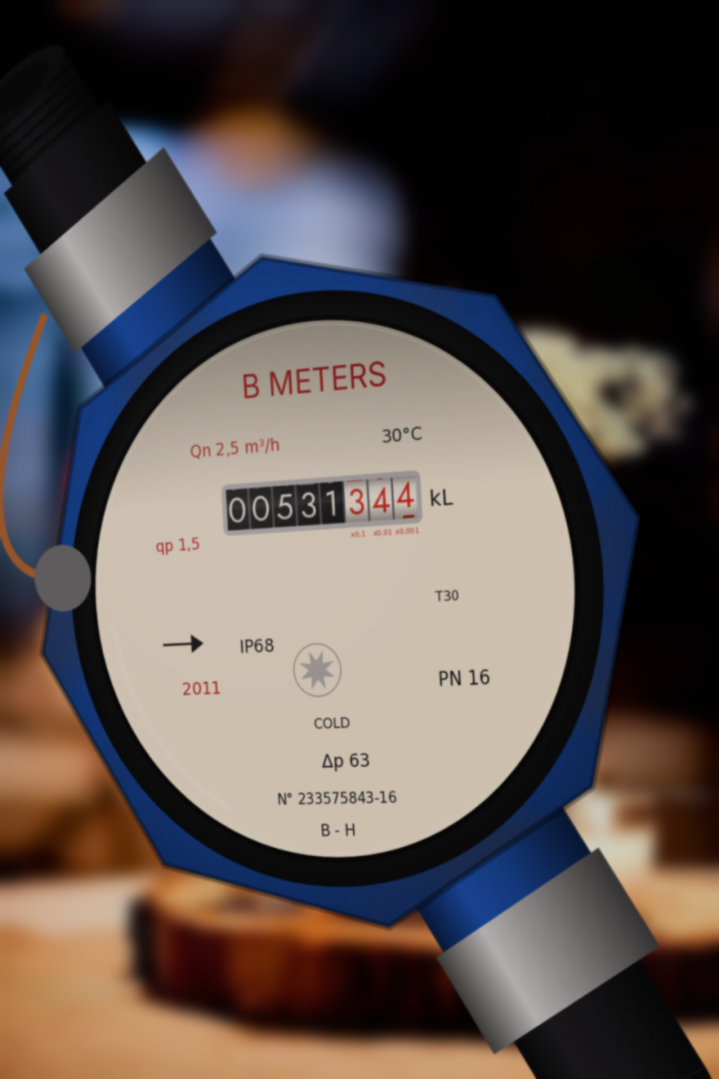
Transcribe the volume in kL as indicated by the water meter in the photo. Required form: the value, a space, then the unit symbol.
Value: 531.344 kL
